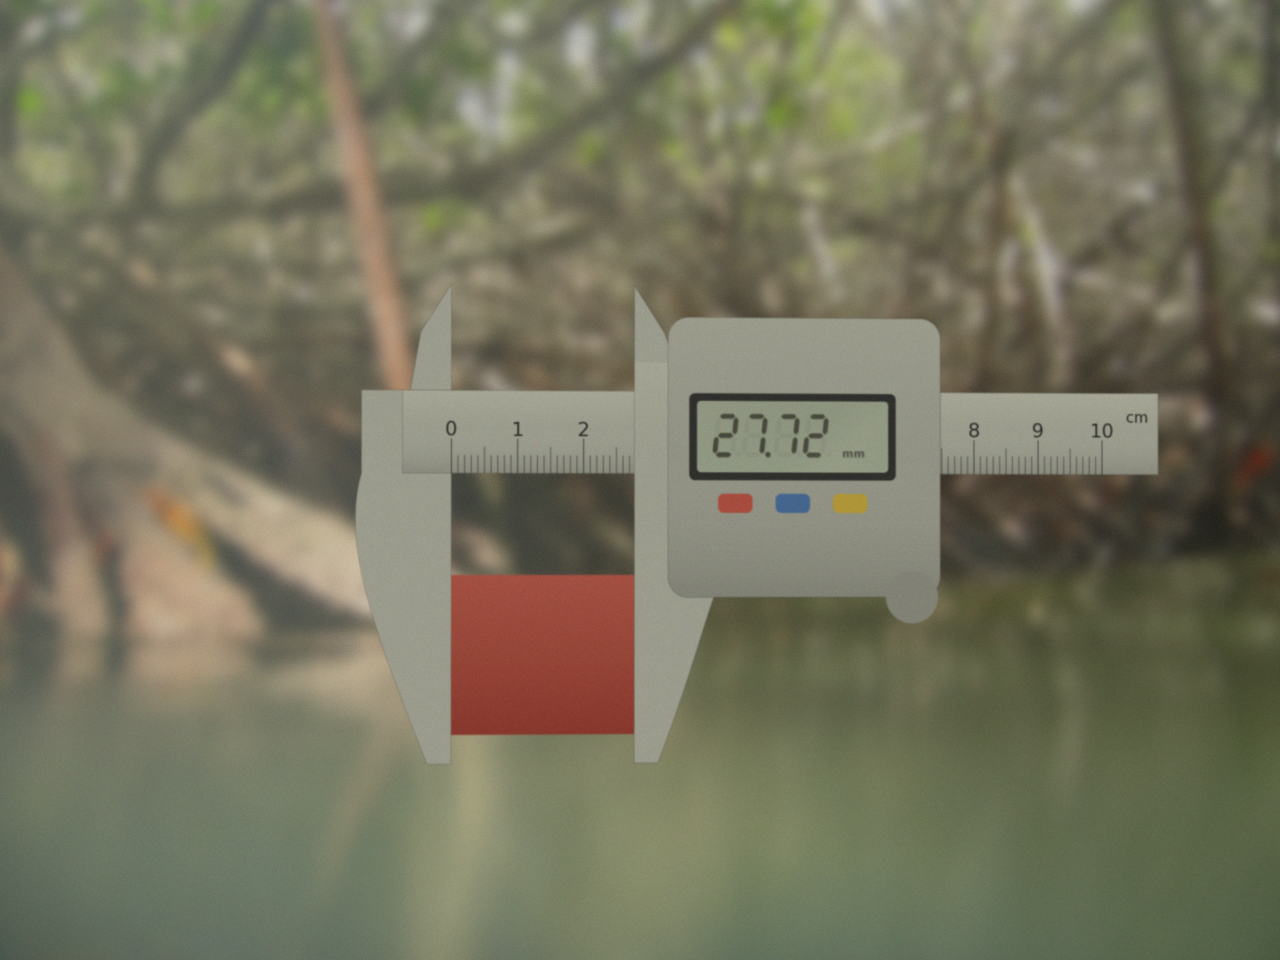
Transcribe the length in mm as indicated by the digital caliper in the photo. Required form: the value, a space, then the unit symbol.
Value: 27.72 mm
